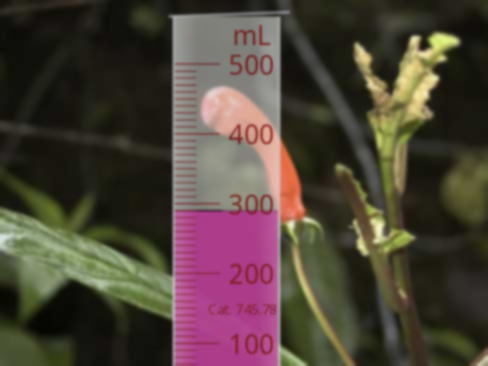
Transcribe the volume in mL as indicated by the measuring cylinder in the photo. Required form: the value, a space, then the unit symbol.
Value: 290 mL
